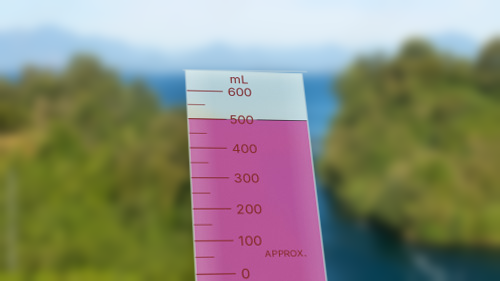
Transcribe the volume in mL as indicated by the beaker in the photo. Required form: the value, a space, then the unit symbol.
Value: 500 mL
